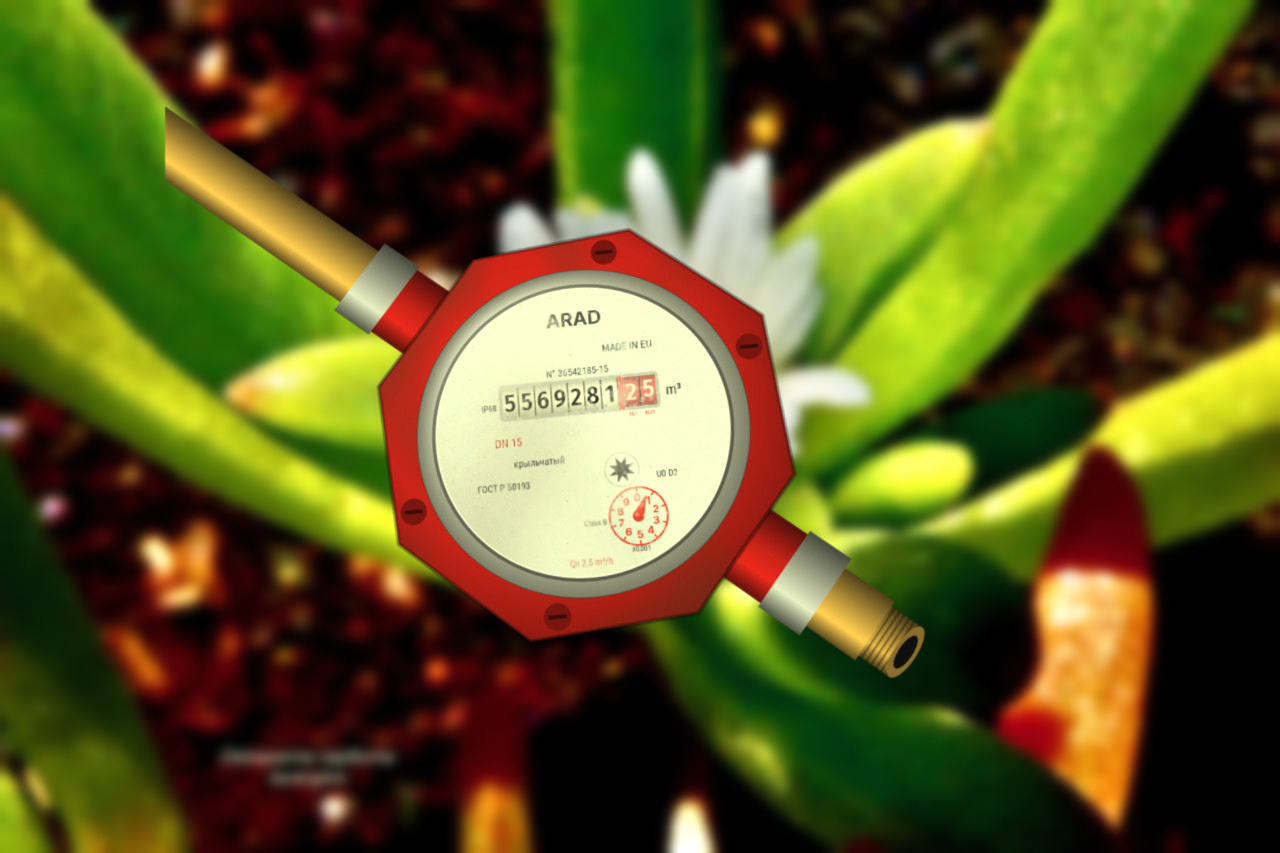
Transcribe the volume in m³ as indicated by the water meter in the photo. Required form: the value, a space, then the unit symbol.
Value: 5569281.250 m³
